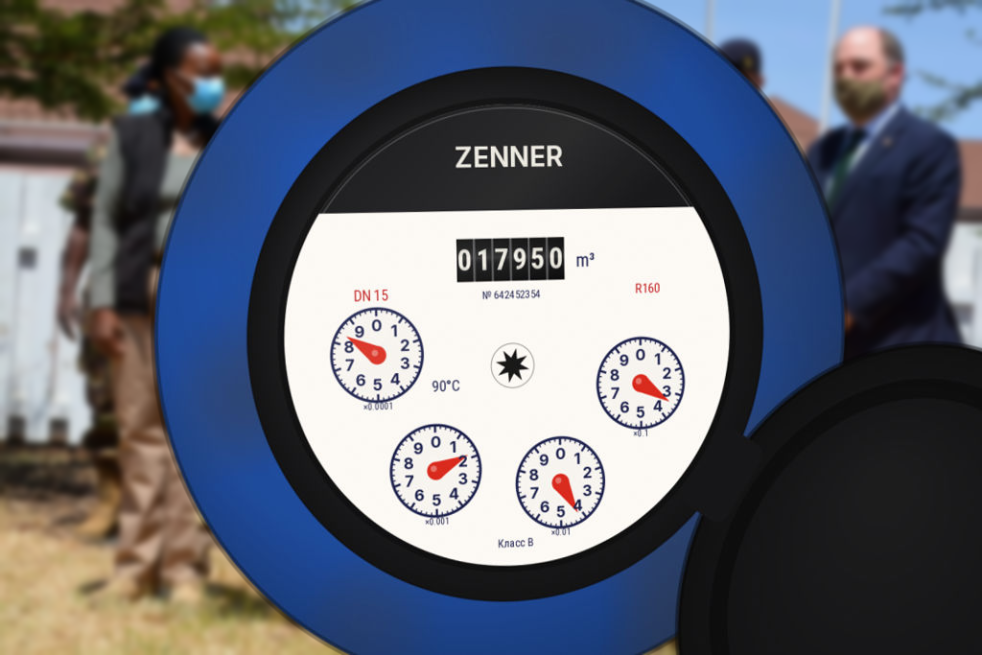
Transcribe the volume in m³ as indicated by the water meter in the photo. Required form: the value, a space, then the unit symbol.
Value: 17950.3418 m³
